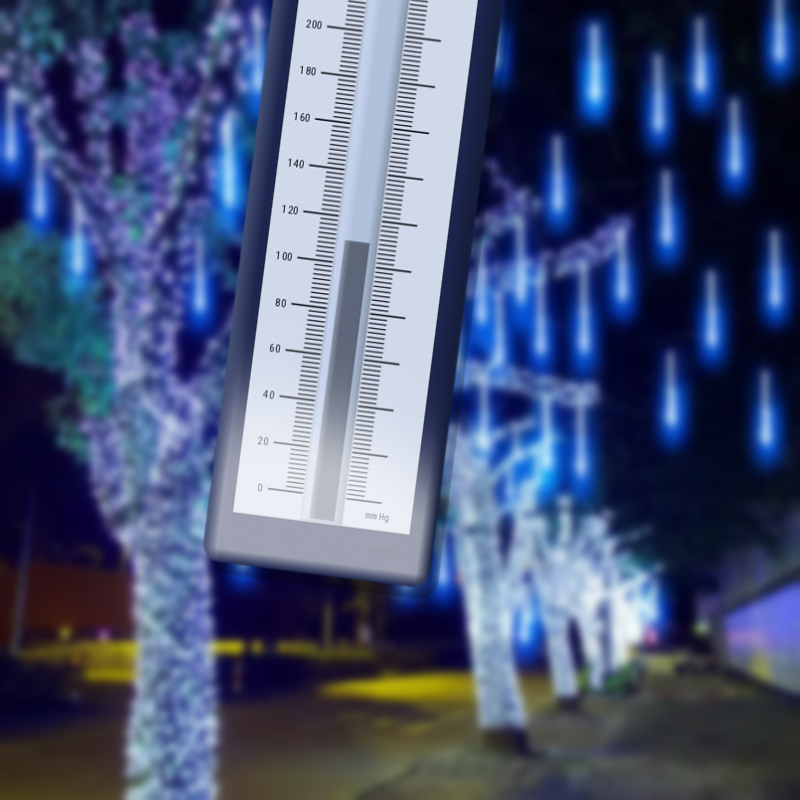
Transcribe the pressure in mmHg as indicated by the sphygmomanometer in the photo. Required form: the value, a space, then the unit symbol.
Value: 110 mmHg
